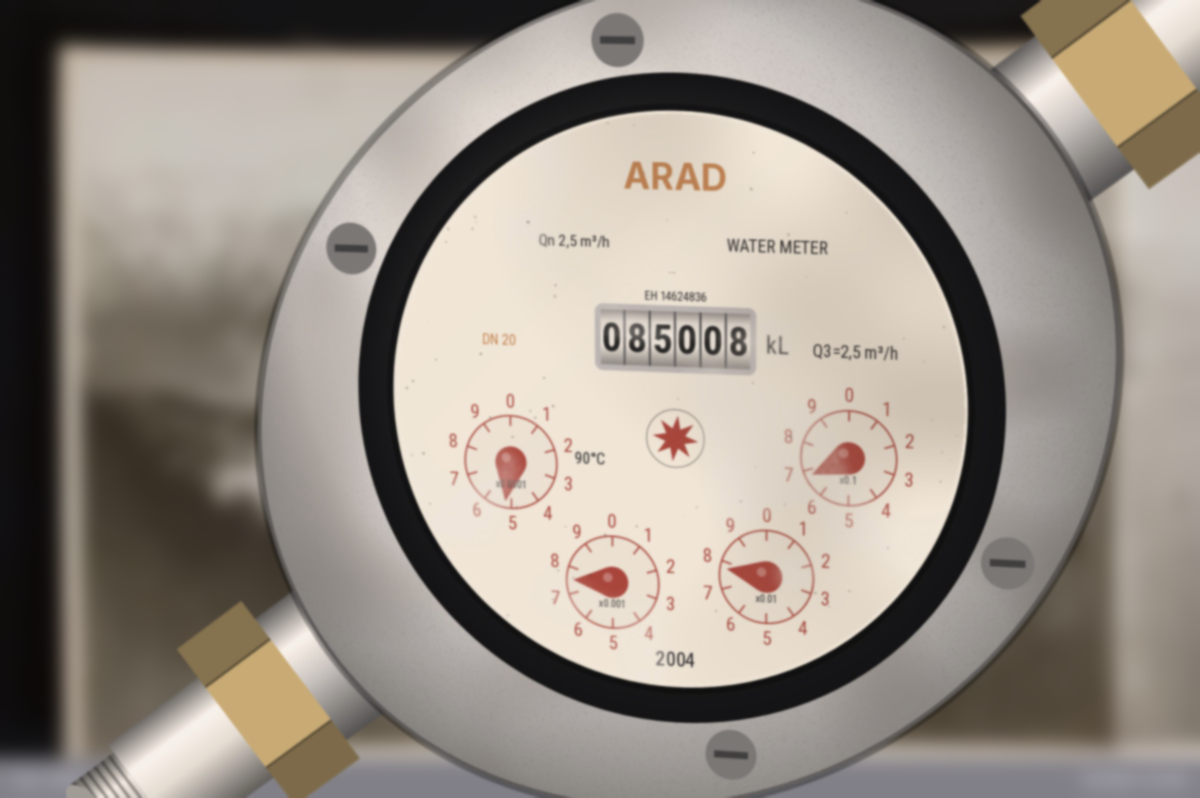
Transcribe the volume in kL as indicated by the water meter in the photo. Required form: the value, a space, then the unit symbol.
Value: 85008.6775 kL
